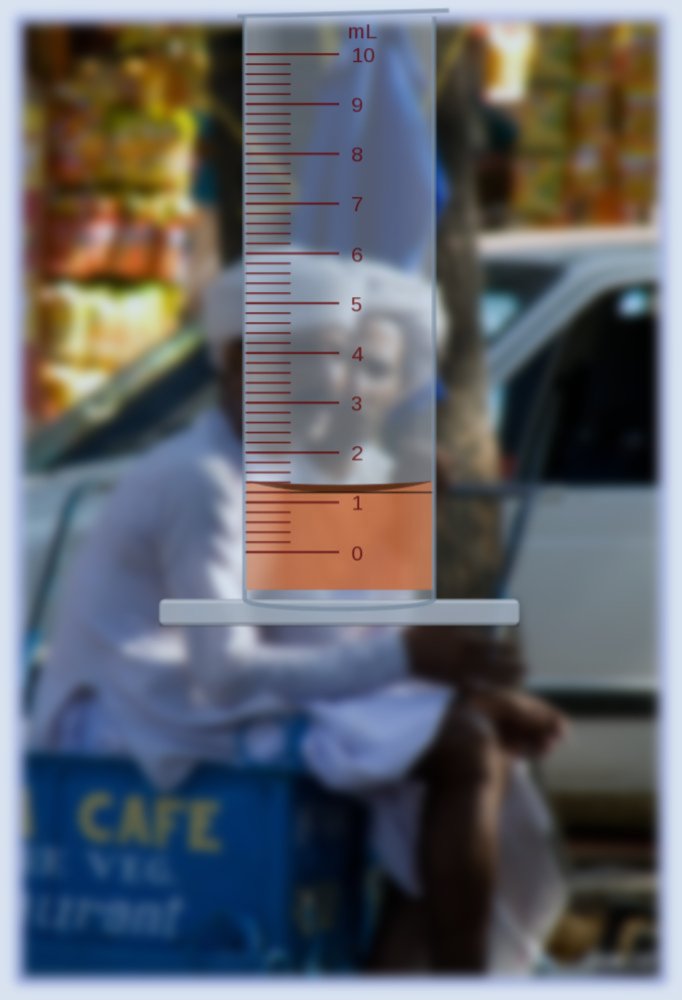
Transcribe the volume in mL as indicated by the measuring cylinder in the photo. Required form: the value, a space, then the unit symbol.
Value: 1.2 mL
